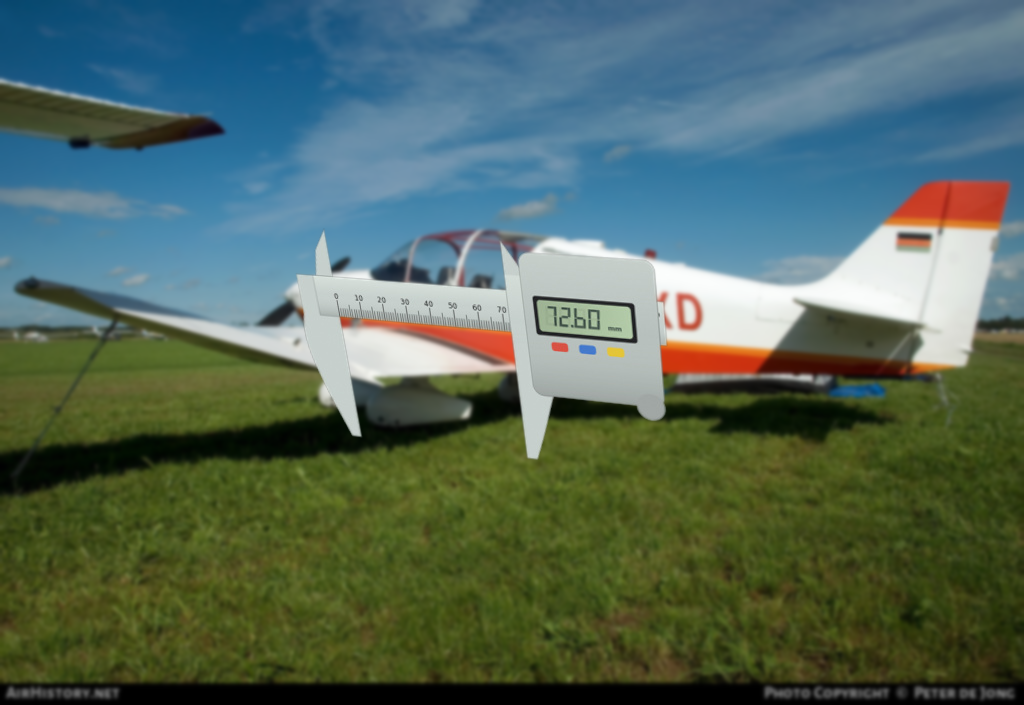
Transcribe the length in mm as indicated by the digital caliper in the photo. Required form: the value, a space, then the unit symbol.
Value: 72.60 mm
